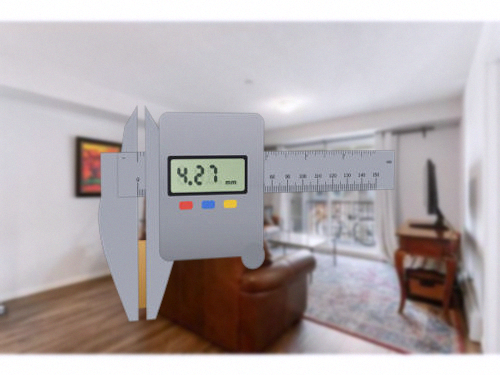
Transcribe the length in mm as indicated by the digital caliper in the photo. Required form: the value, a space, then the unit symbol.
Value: 4.27 mm
